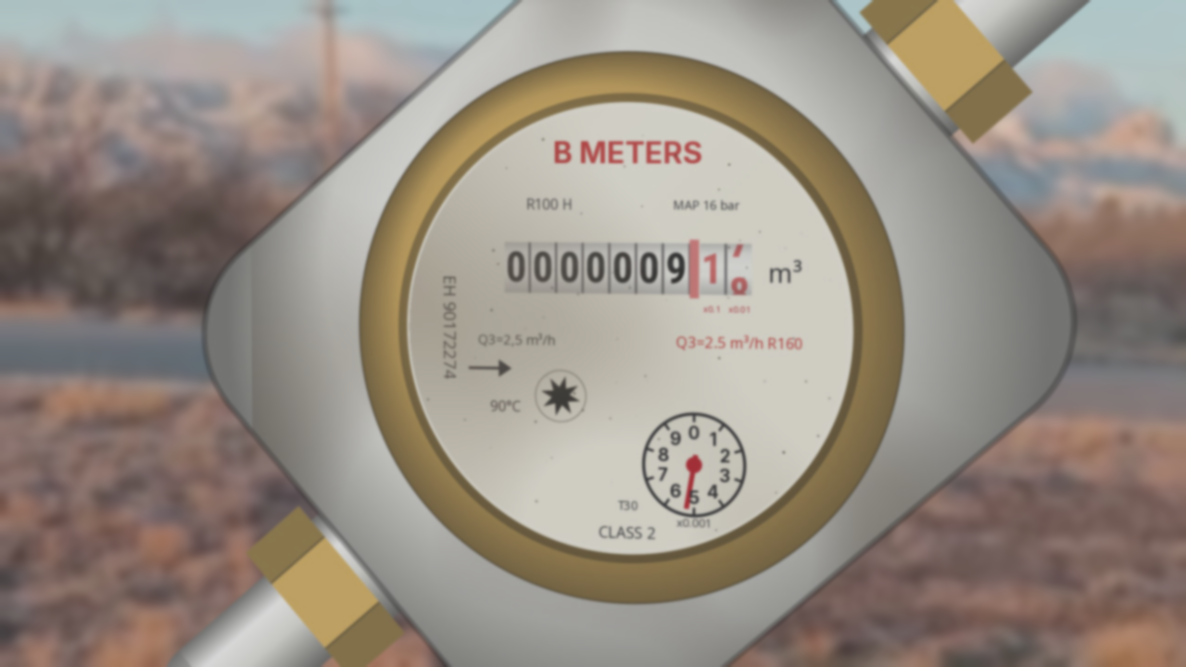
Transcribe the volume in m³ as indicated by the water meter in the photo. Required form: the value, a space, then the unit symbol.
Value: 9.175 m³
